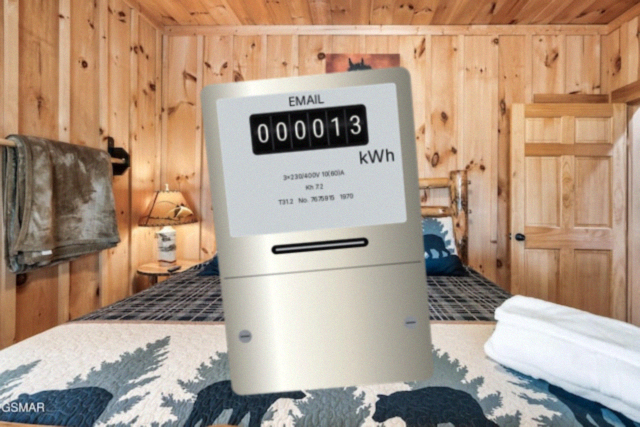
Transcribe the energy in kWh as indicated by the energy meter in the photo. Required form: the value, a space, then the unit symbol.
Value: 13 kWh
